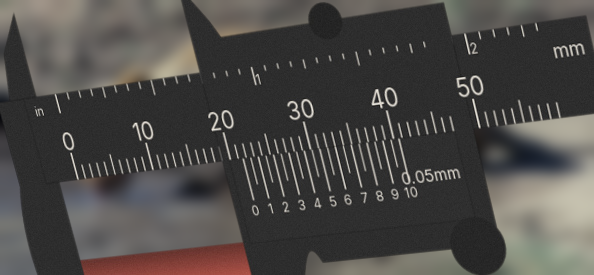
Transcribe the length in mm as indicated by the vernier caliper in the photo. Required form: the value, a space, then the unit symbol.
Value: 21.6 mm
